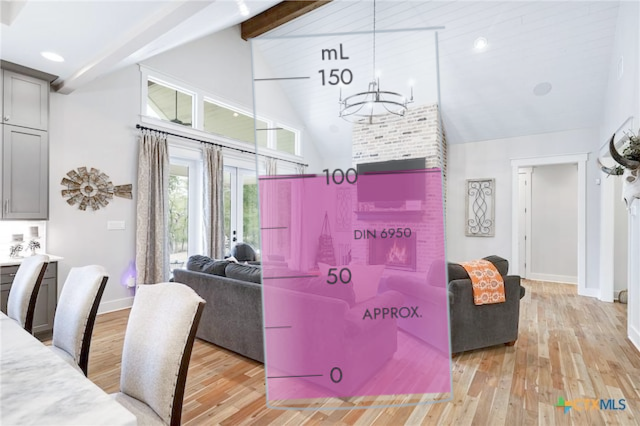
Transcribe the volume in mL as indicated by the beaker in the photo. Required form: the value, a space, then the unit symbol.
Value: 100 mL
